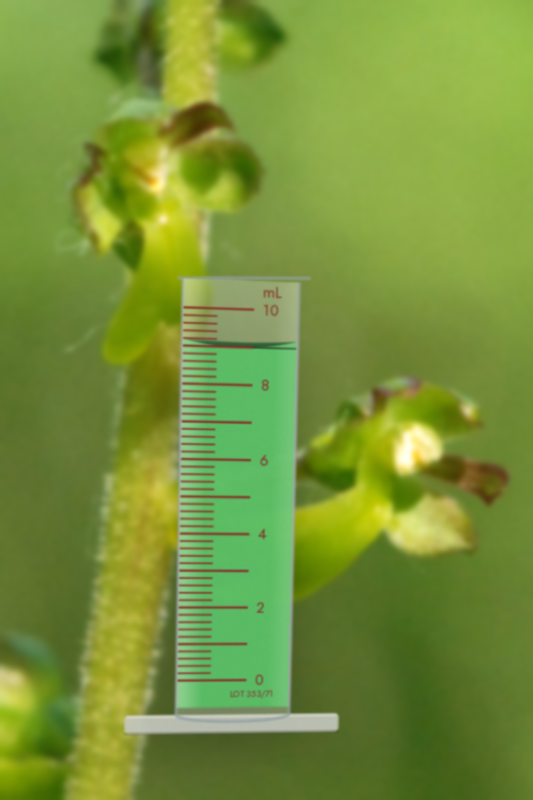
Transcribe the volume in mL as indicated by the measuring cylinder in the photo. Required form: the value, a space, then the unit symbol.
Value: 9 mL
